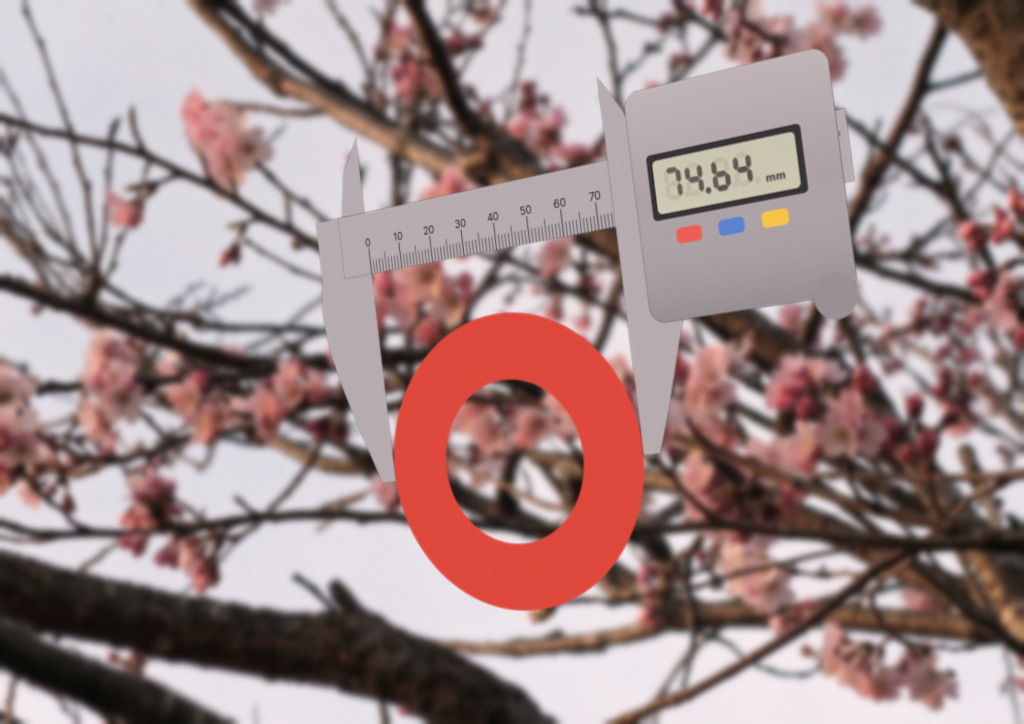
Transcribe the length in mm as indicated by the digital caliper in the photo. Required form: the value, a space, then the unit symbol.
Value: 74.64 mm
